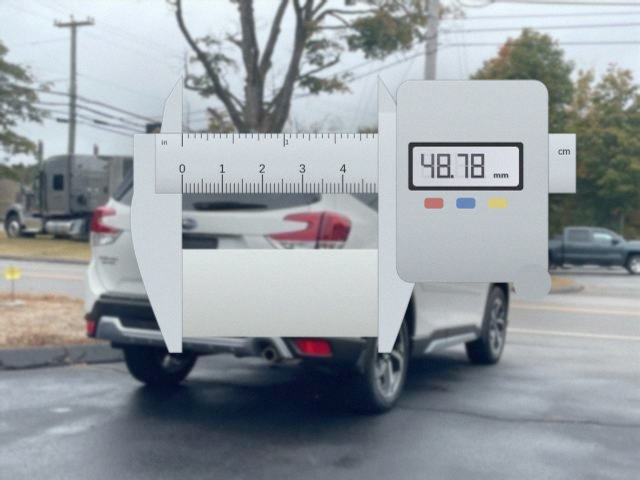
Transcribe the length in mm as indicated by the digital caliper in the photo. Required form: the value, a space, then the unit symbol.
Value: 48.78 mm
